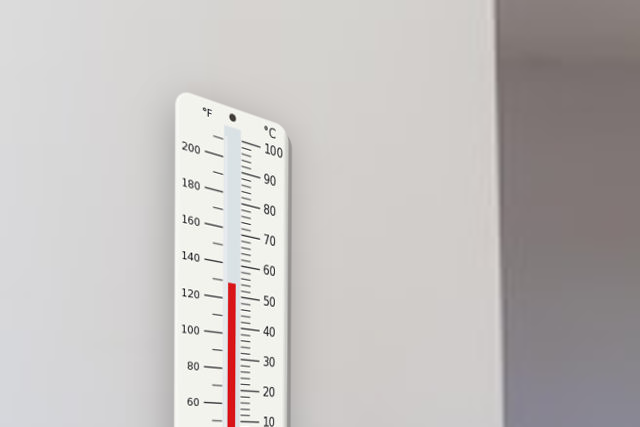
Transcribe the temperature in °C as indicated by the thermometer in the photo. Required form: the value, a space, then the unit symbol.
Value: 54 °C
